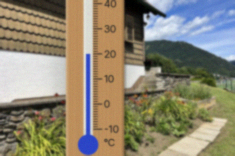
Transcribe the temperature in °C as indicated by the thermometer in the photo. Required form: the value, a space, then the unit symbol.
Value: 20 °C
